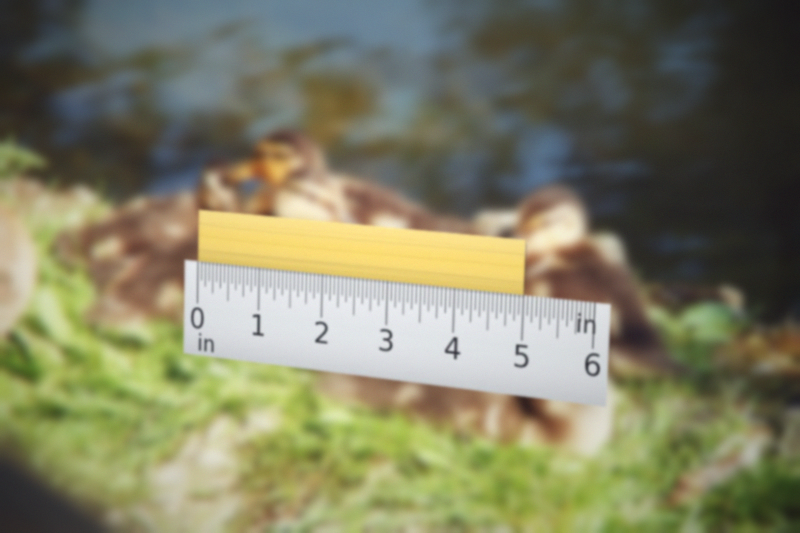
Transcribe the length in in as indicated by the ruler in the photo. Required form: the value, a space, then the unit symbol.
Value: 5 in
